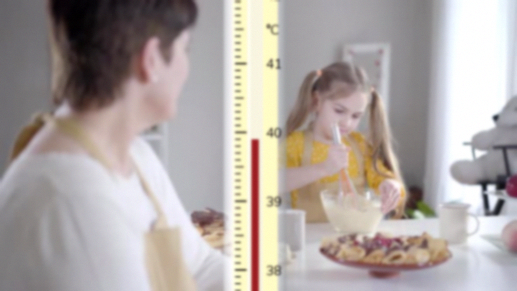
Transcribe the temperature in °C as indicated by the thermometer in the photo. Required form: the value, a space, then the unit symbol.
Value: 39.9 °C
